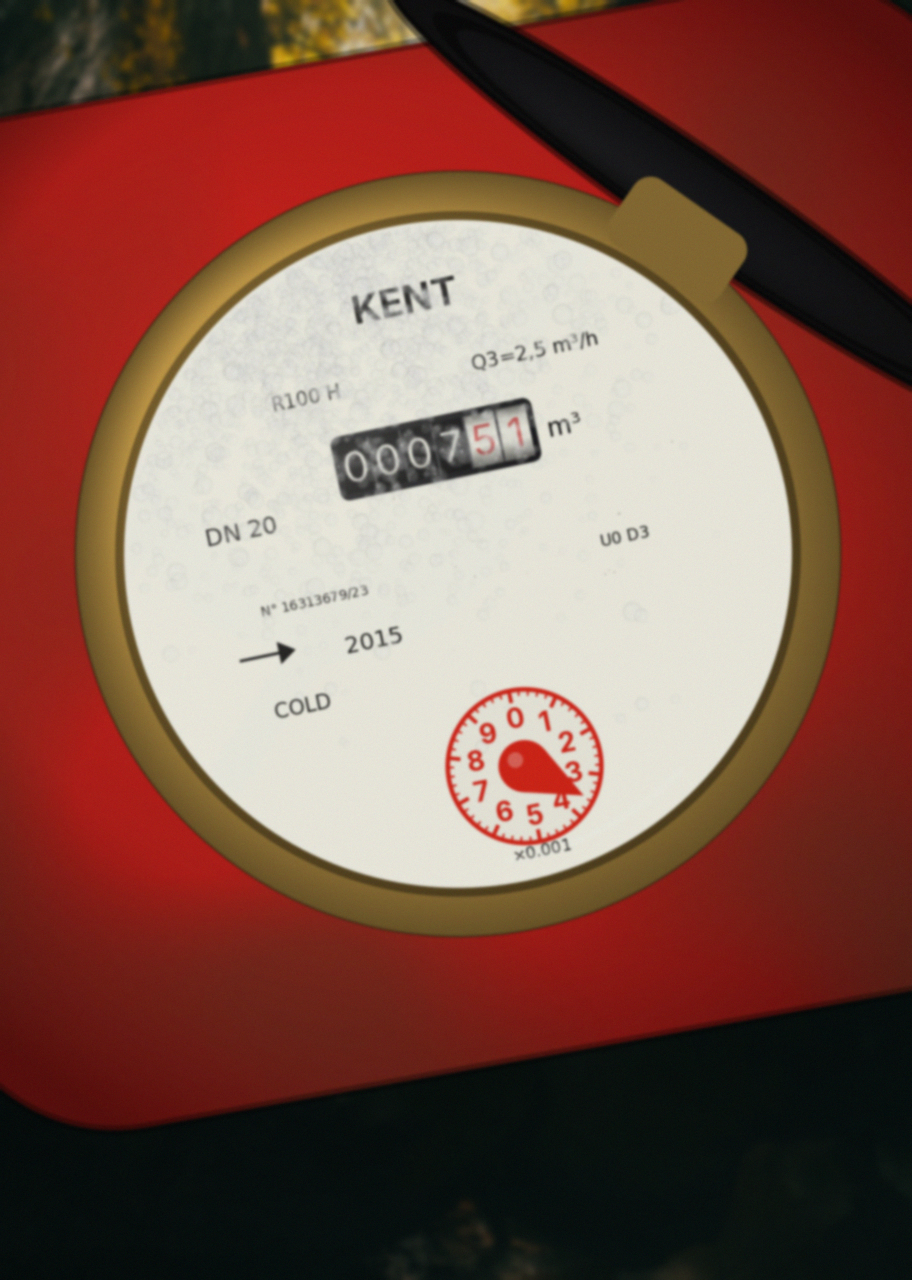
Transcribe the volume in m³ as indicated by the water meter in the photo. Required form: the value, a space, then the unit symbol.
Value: 7.513 m³
